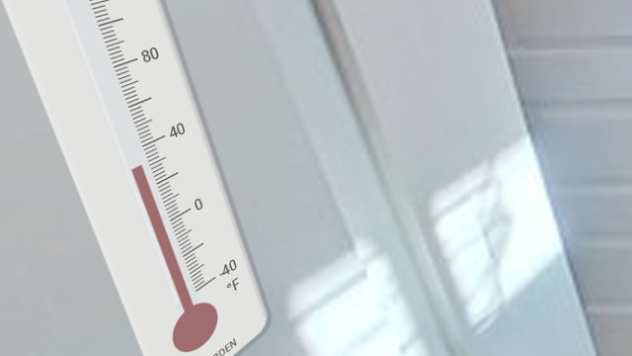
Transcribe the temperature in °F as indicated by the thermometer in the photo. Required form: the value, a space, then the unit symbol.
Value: 32 °F
